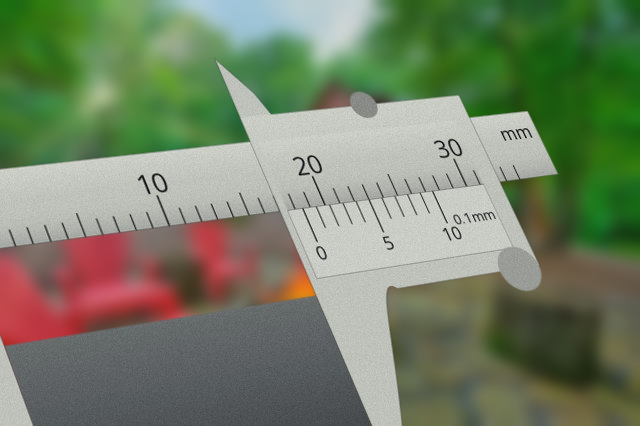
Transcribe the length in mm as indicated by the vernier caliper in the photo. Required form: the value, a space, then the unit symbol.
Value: 18.5 mm
